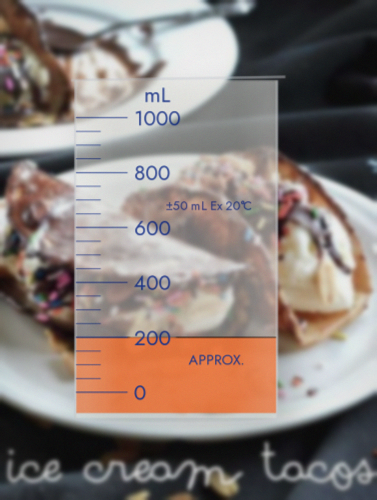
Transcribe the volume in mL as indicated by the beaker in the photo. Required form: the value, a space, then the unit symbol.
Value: 200 mL
